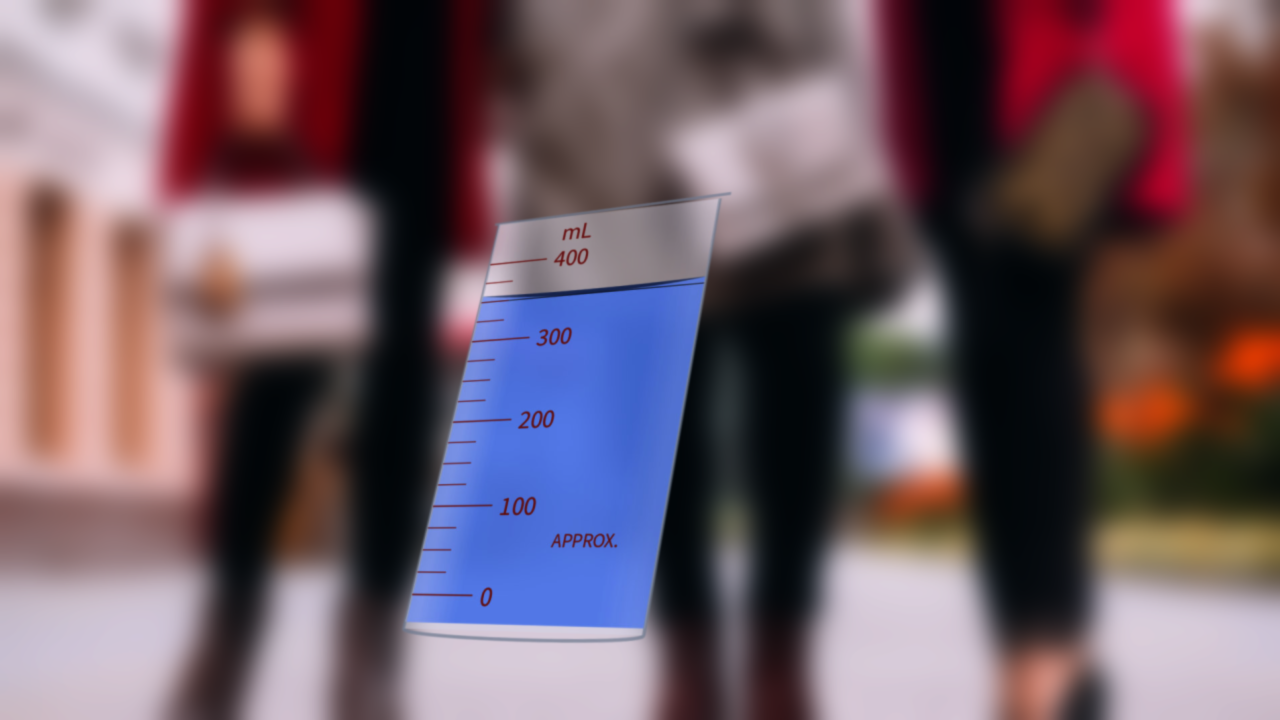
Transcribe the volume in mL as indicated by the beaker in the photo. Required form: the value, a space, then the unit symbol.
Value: 350 mL
